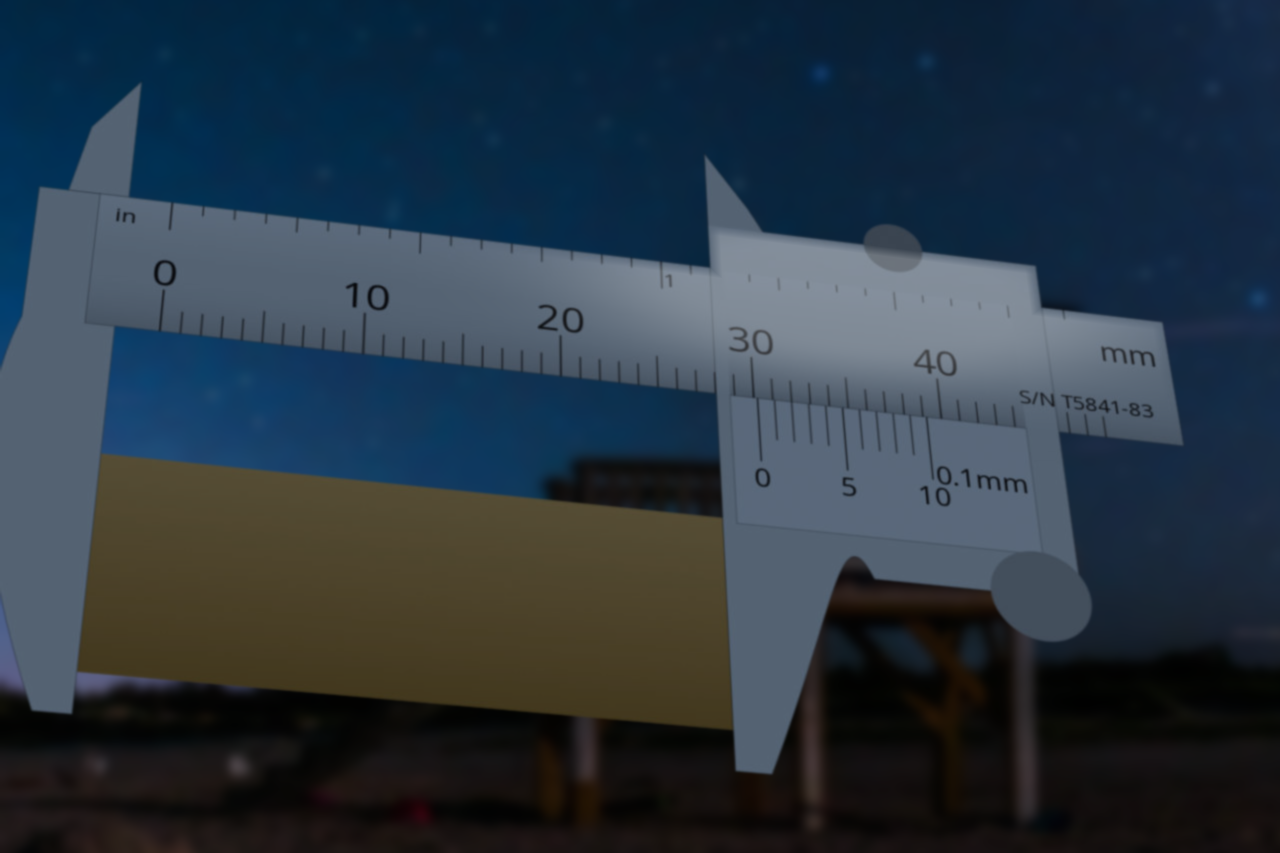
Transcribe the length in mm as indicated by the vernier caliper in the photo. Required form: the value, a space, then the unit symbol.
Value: 30.2 mm
